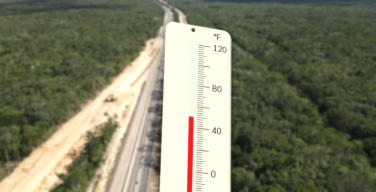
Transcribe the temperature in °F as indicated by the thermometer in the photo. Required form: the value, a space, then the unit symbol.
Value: 50 °F
